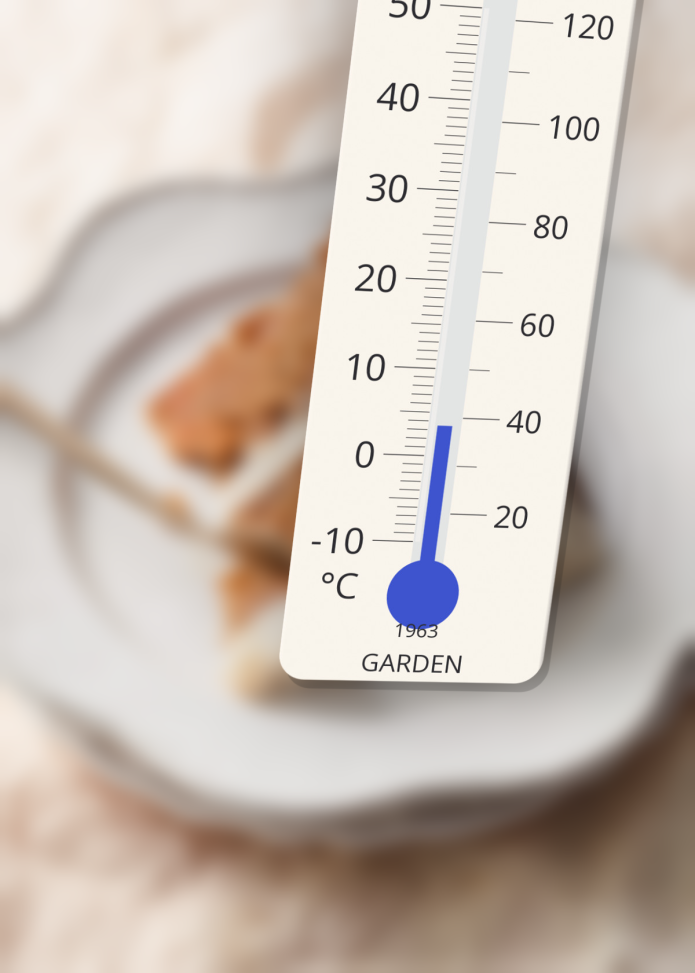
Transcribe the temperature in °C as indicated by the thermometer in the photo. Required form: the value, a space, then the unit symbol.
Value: 3.5 °C
